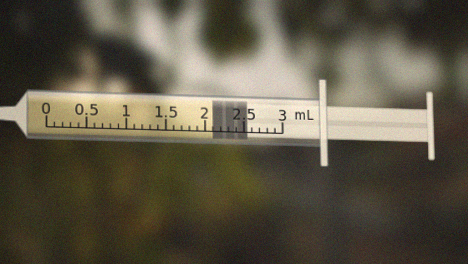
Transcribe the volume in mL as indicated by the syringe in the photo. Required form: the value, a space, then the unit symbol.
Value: 2.1 mL
